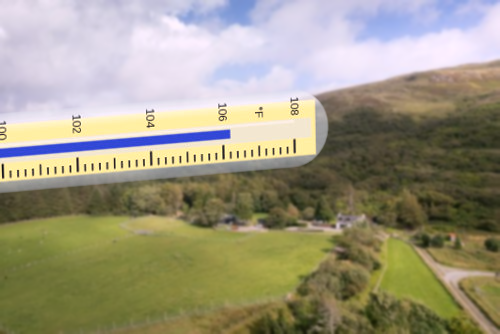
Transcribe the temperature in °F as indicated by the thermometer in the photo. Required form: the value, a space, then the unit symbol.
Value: 106.2 °F
